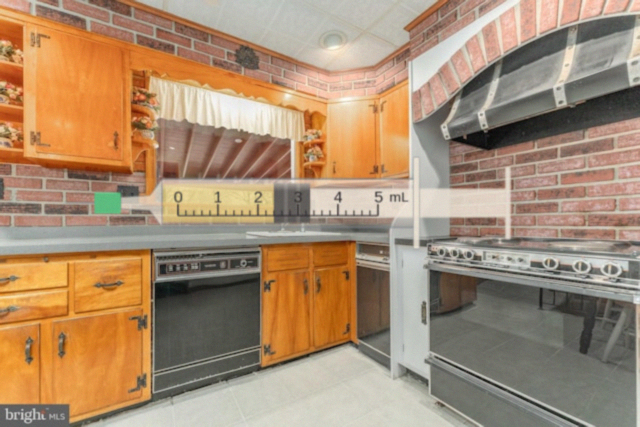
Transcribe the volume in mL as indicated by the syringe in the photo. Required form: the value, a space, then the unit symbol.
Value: 2.4 mL
